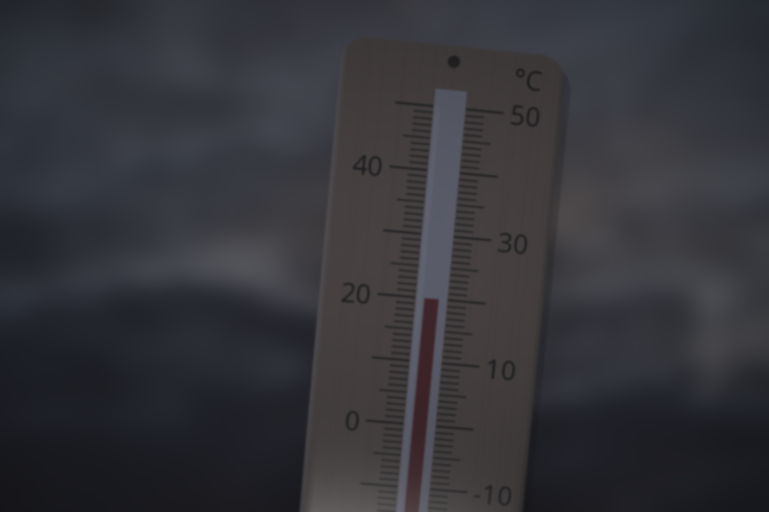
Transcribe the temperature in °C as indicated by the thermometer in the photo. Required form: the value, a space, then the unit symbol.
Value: 20 °C
